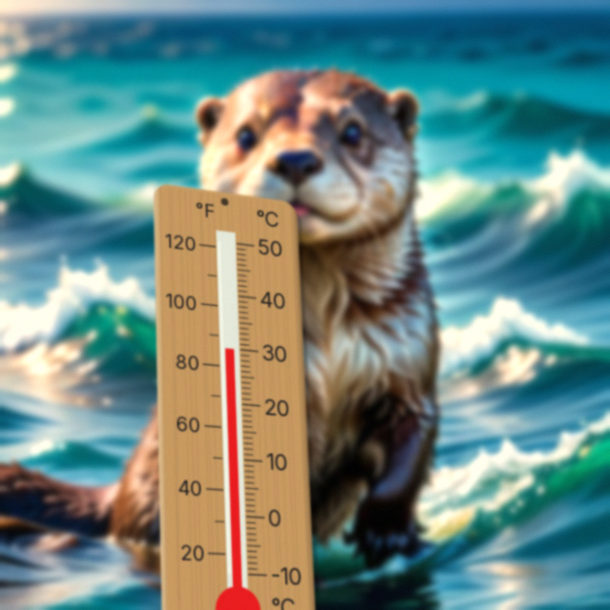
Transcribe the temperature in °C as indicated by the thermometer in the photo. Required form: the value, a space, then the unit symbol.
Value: 30 °C
